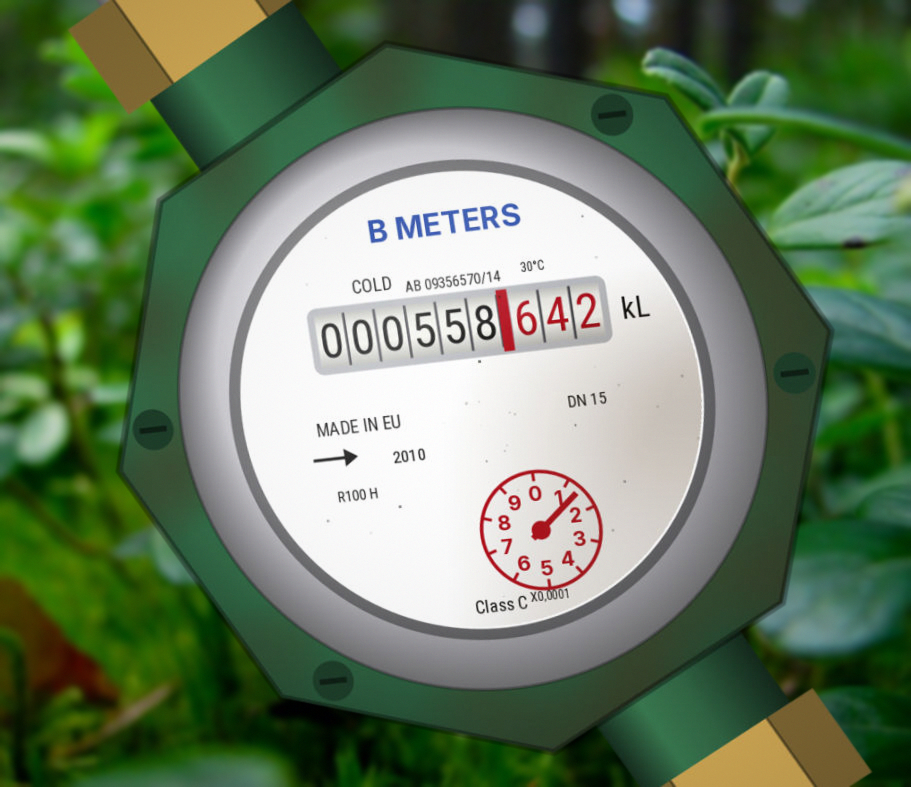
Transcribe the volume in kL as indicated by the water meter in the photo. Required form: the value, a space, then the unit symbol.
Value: 558.6421 kL
